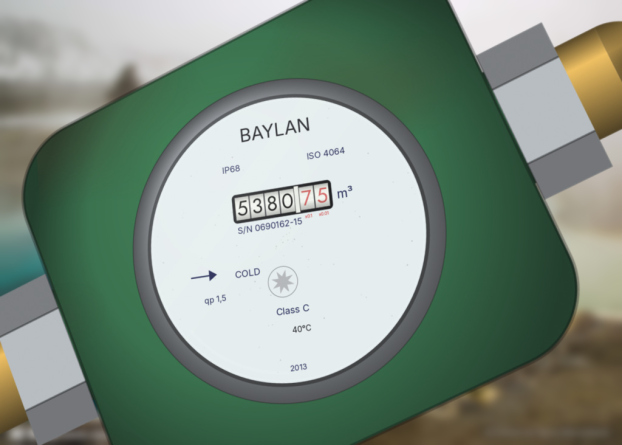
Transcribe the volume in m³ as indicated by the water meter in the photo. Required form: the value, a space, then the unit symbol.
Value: 5380.75 m³
